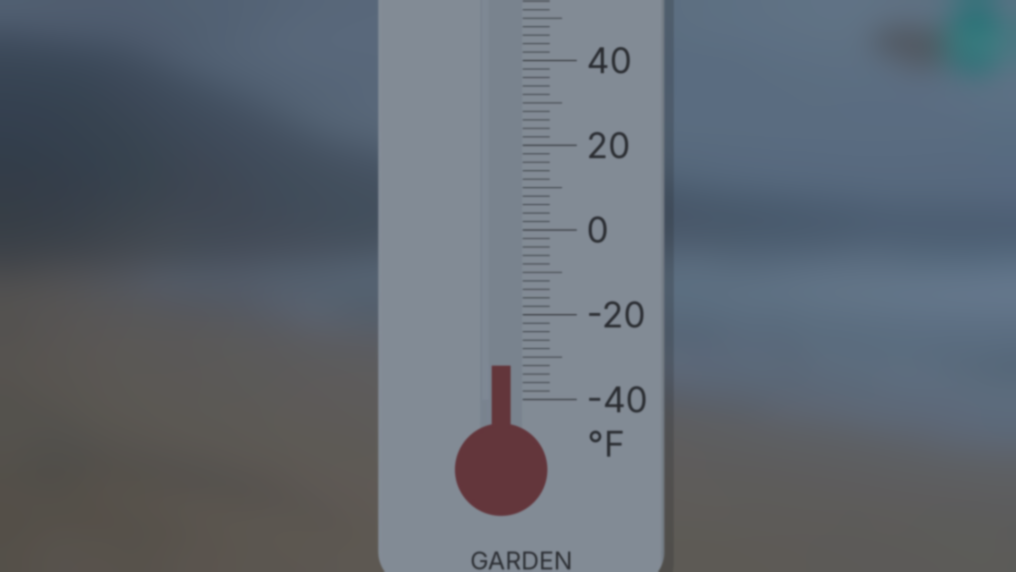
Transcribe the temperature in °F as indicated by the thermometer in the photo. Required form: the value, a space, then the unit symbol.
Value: -32 °F
